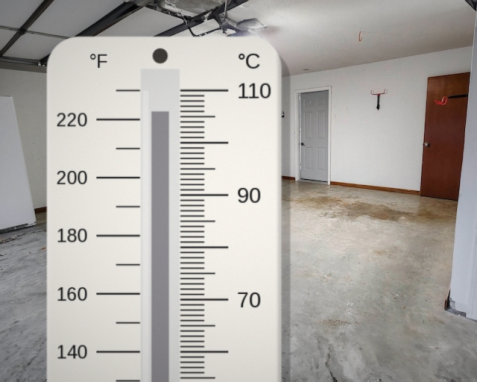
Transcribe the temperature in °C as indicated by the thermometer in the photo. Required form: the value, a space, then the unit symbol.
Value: 106 °C
